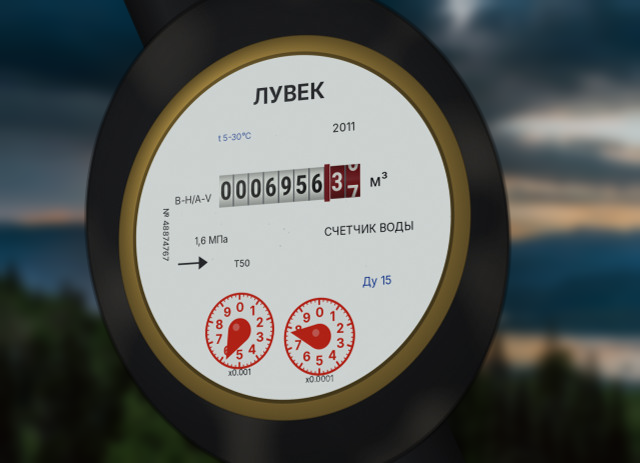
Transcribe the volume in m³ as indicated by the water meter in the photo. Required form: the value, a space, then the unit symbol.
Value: 6956.3657 m³
